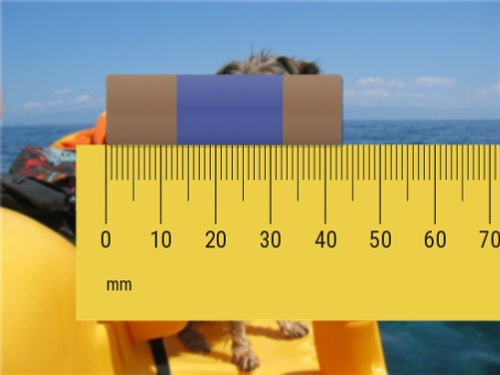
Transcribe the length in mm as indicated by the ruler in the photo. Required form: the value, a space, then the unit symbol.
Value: 43 mm
